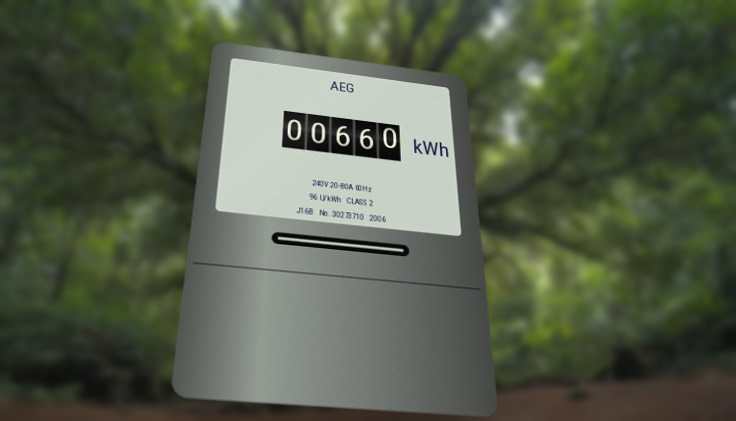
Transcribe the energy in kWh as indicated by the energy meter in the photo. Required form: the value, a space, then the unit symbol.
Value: 660 kWh
